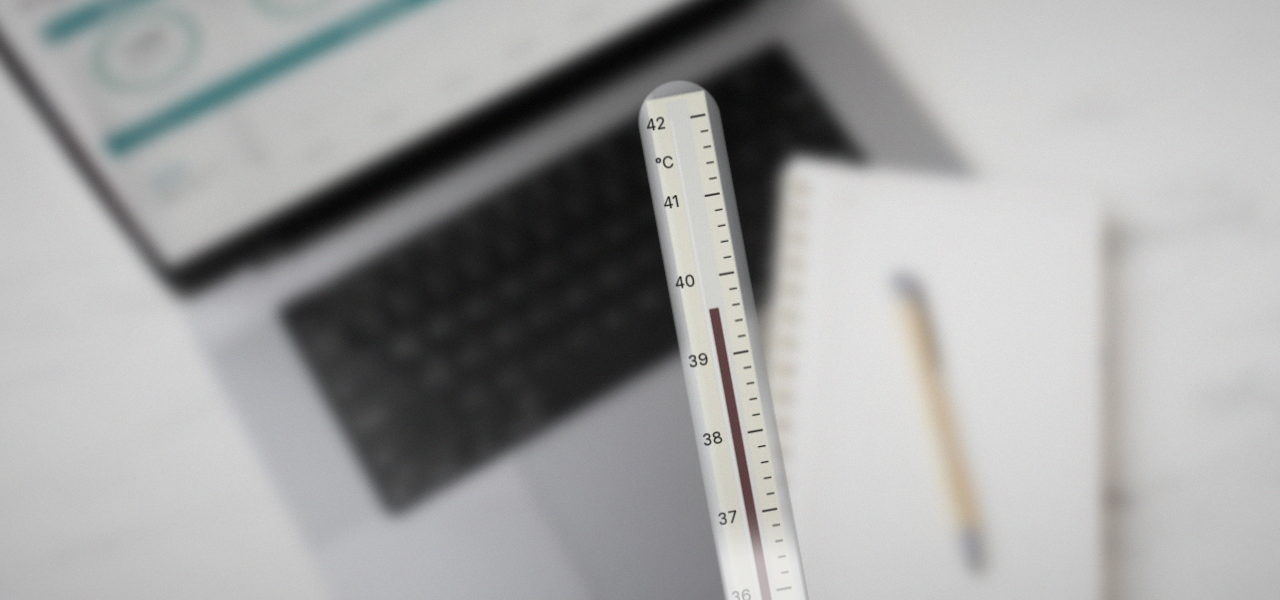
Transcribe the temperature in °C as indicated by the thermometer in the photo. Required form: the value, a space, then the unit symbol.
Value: 39.6 °C
